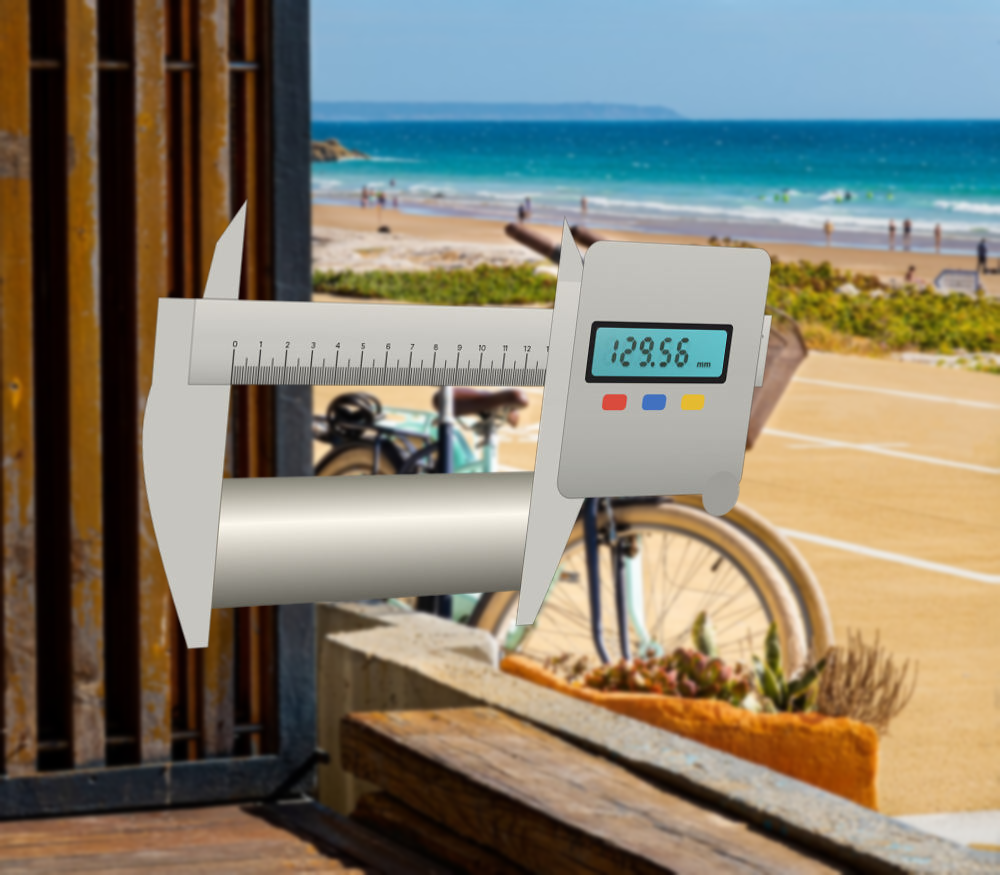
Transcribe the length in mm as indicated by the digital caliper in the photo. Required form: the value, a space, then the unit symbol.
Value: 129.56 mm
